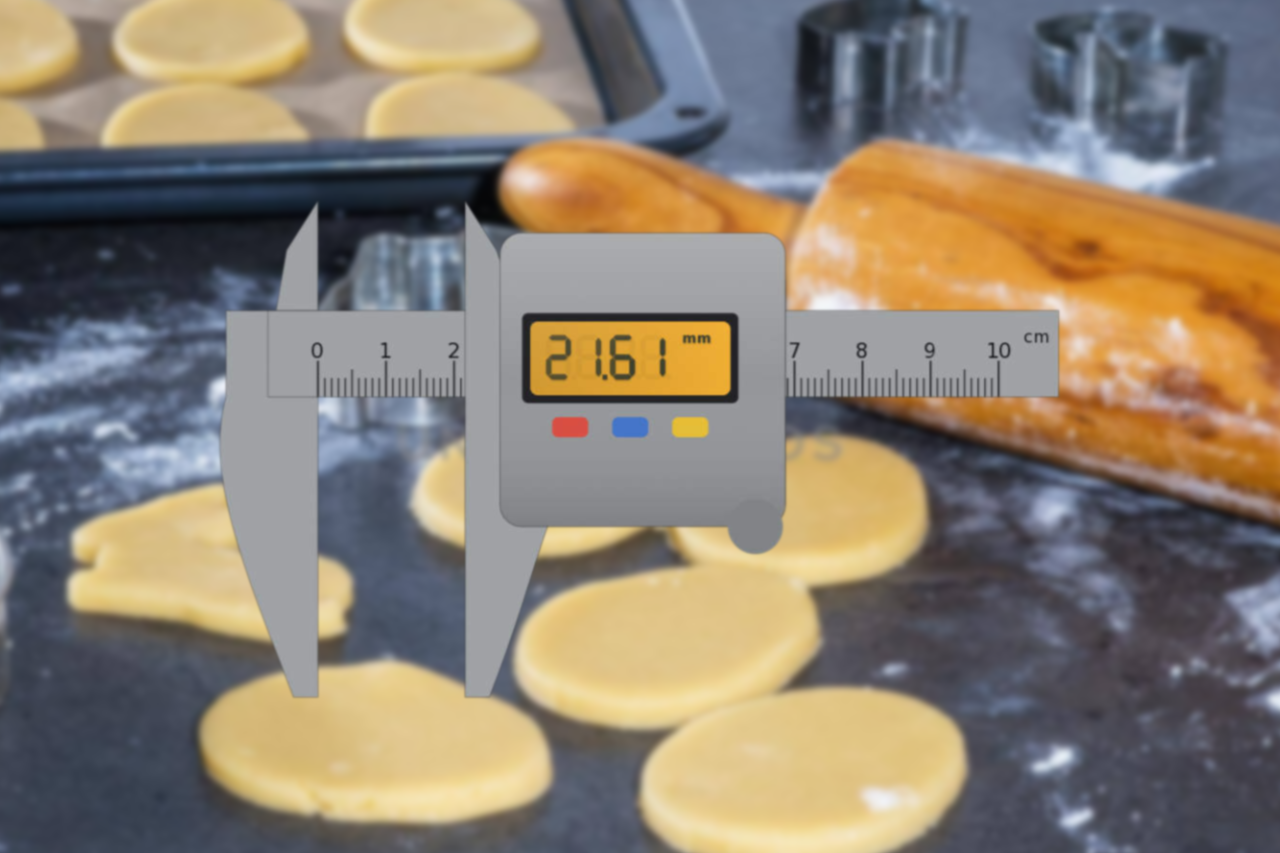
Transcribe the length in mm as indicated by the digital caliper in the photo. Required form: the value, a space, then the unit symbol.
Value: 21.61 mm
